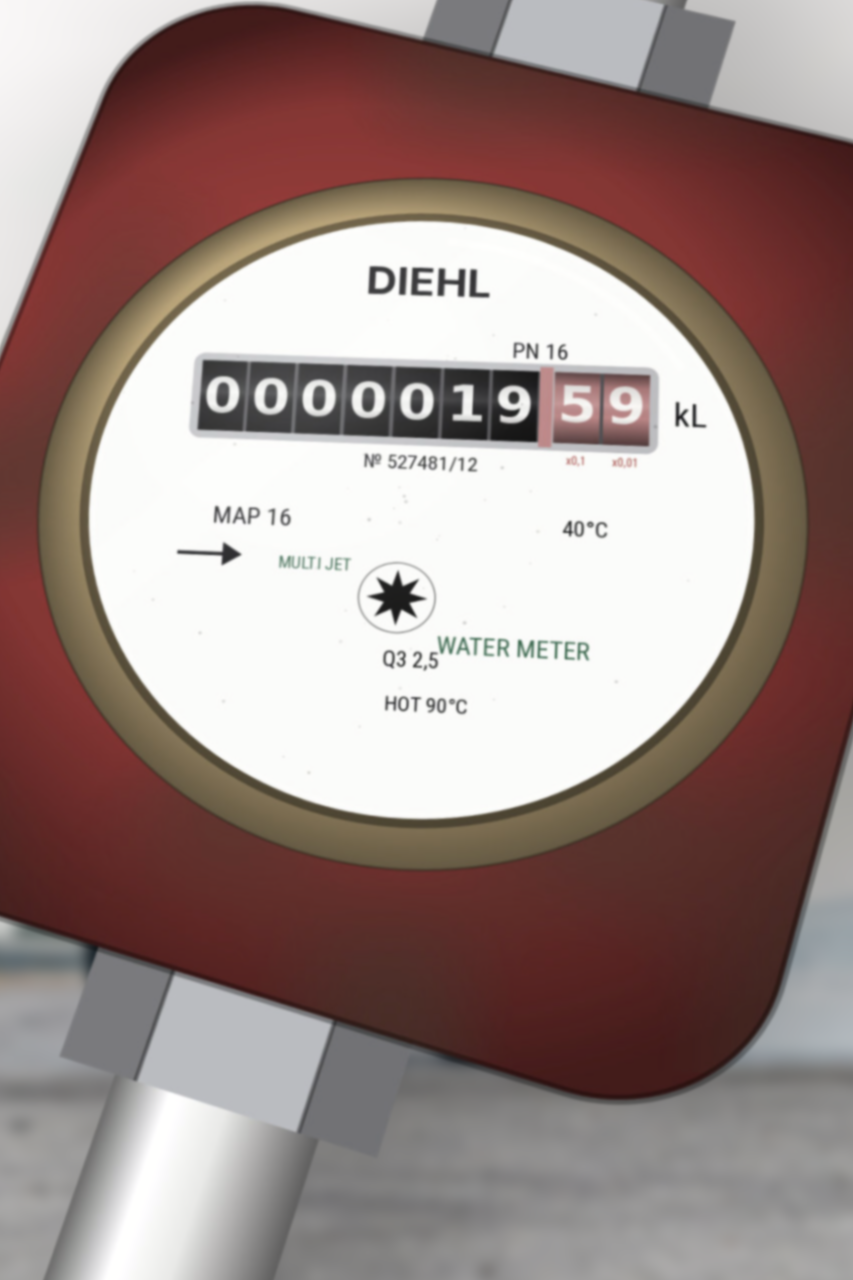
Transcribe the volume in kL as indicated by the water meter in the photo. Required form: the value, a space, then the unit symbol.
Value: 19.59 kL
